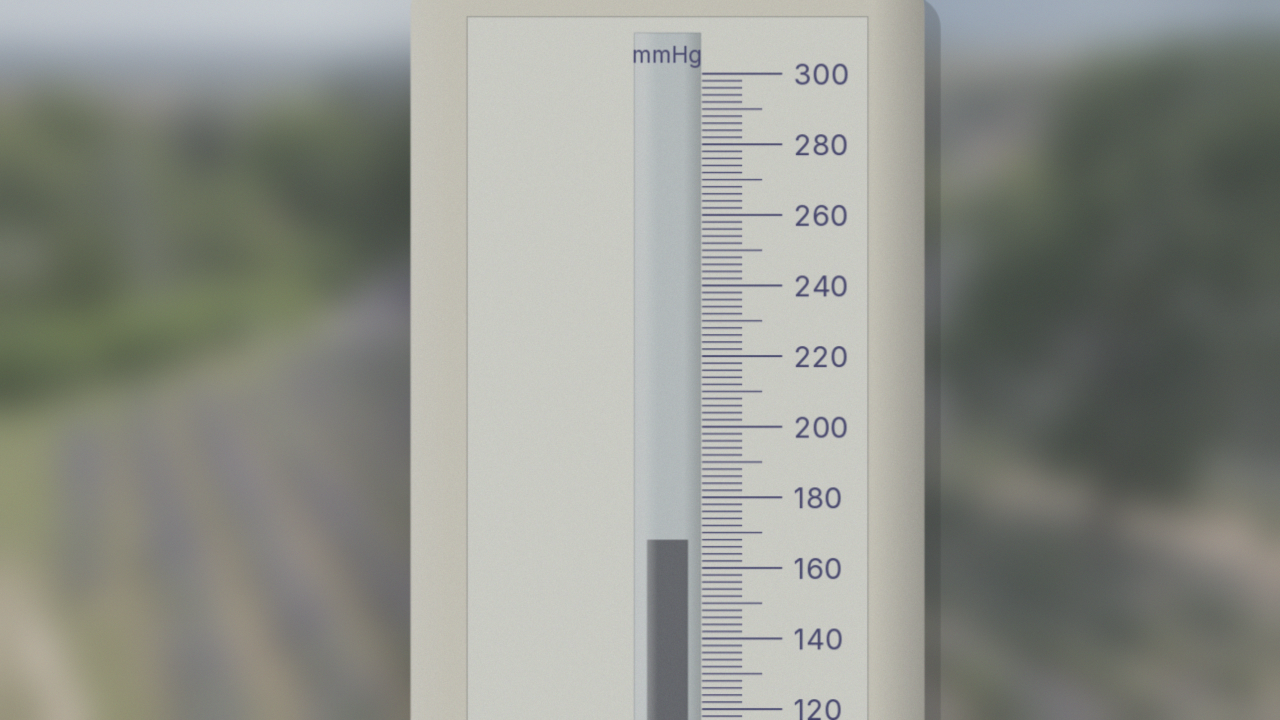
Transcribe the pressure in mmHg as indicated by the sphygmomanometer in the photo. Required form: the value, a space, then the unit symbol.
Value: 168 mmHg
